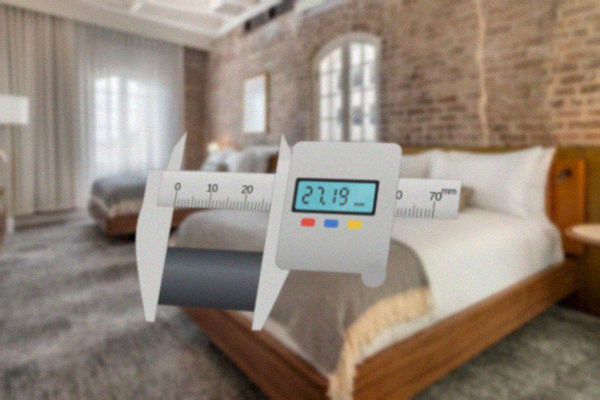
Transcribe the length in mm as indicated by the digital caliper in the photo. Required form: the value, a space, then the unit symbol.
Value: 27.19 mm
